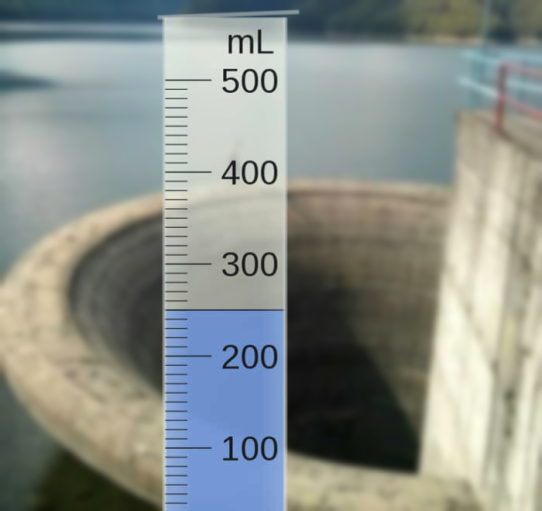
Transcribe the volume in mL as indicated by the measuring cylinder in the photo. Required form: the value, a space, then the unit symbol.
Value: 250 mL
